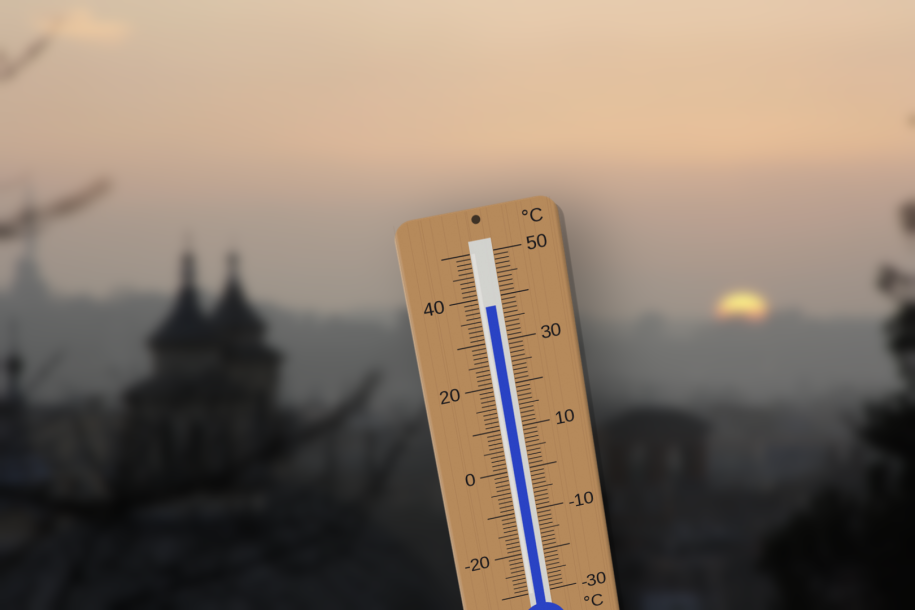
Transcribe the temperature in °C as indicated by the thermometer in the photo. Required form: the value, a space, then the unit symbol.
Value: 38 °C
